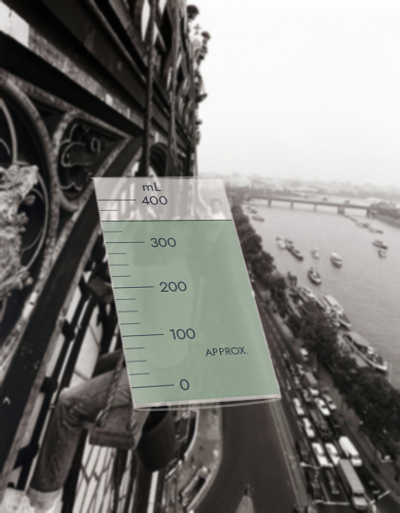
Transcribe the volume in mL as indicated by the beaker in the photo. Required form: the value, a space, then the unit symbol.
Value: 350 mL
